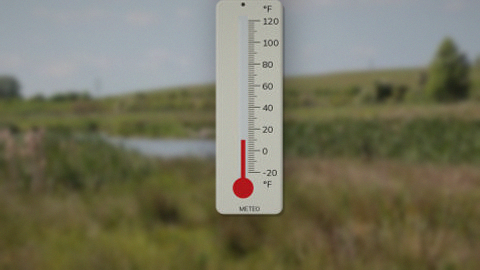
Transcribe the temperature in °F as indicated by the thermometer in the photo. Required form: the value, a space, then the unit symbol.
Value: 10 °F
